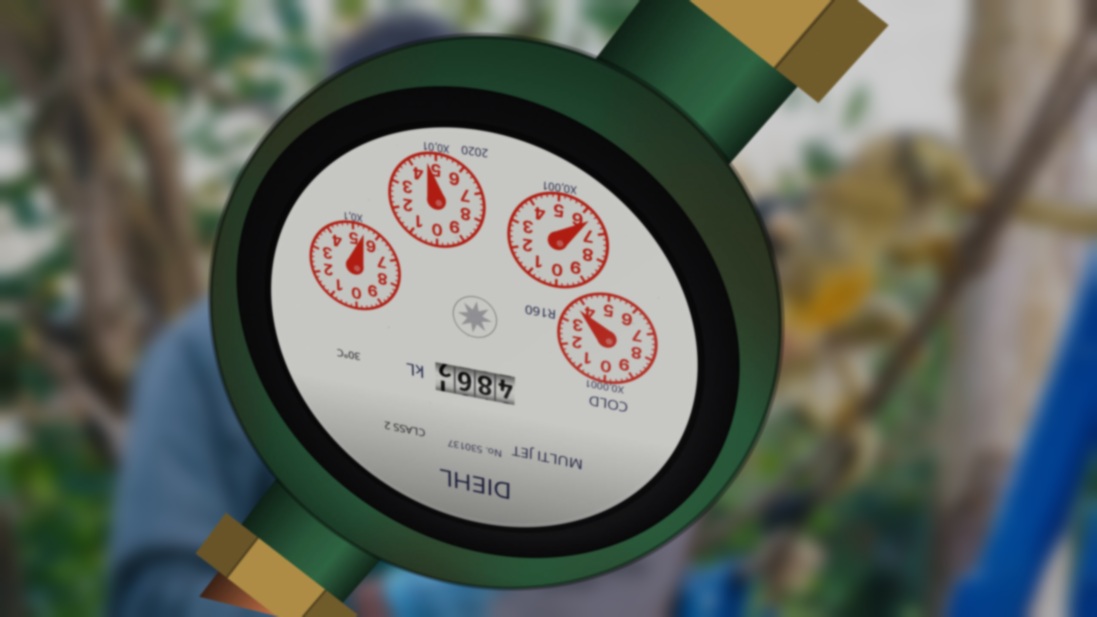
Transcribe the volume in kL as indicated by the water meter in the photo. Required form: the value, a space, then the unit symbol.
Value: 4861.5463 kL
